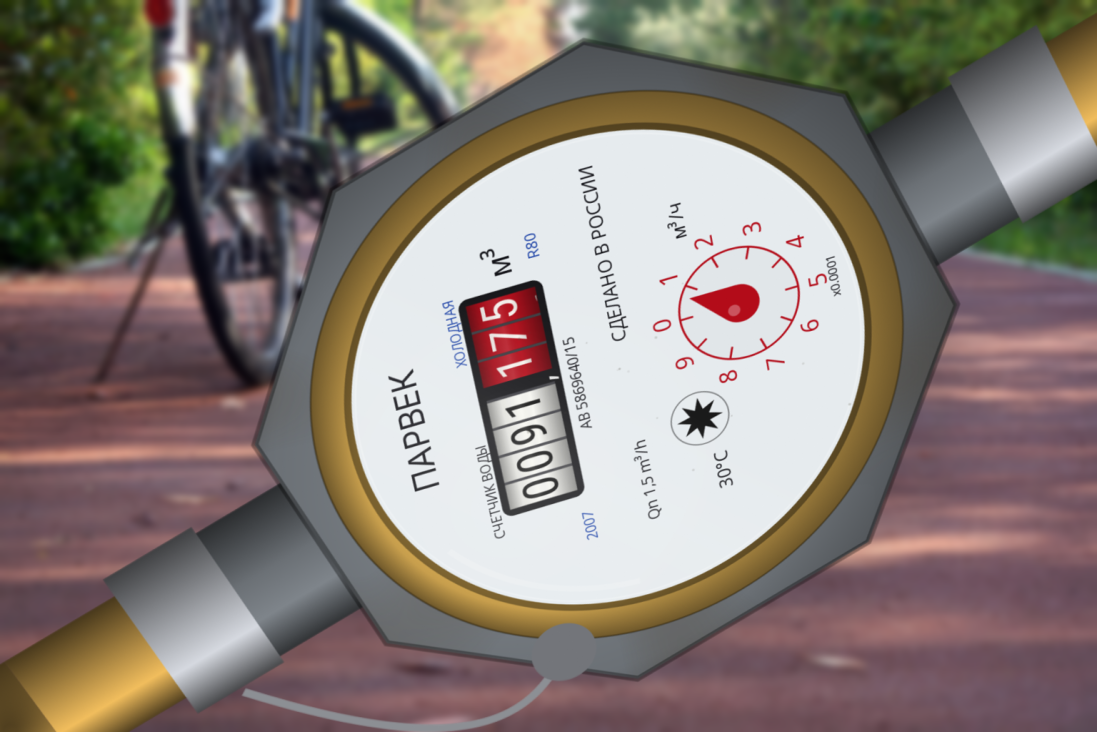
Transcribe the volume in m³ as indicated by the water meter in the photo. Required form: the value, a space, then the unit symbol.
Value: 91.1750 m³
